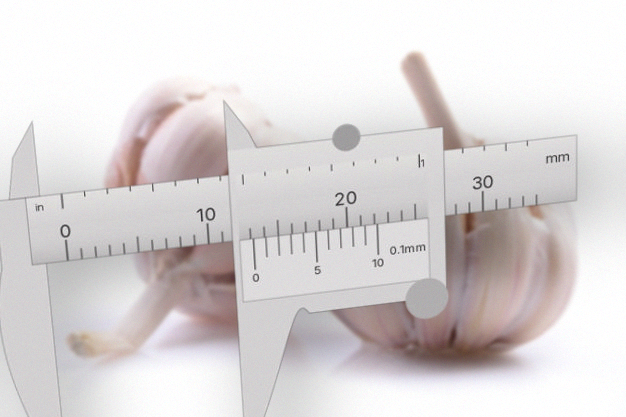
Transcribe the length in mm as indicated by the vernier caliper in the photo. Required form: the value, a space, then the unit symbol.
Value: 13.2 mm
